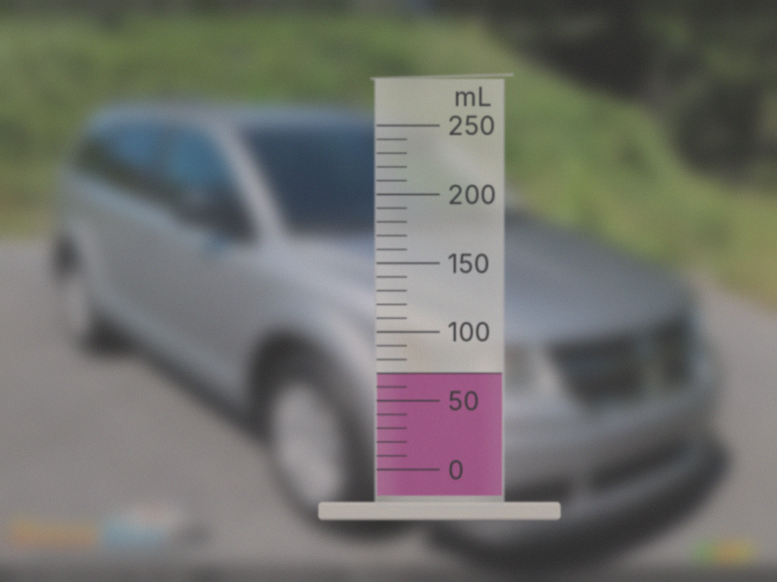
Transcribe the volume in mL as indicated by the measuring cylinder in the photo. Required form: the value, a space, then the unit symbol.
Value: 70 mL
